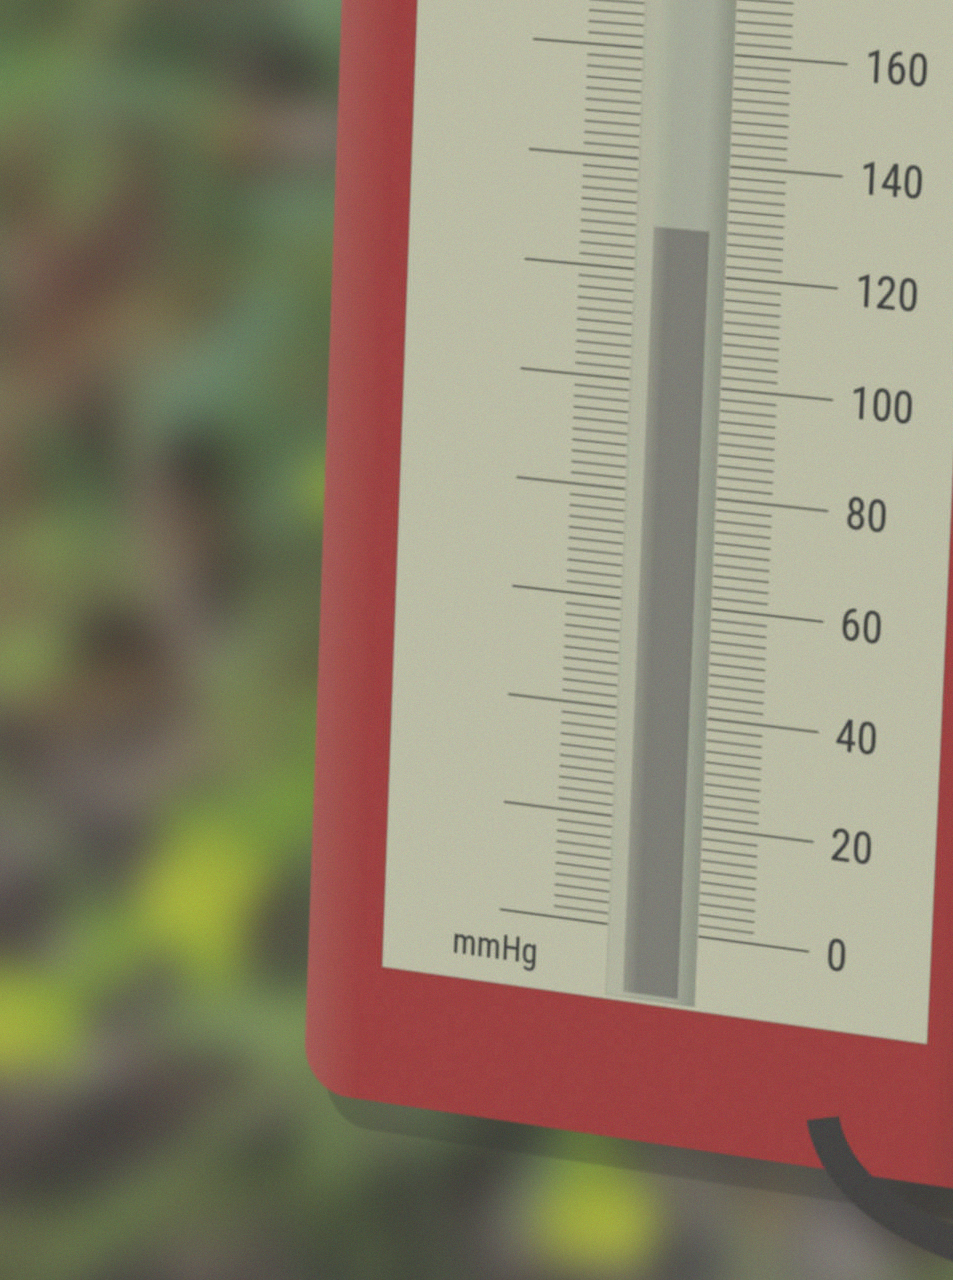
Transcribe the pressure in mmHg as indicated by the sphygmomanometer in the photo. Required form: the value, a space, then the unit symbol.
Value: 128 mmHg
